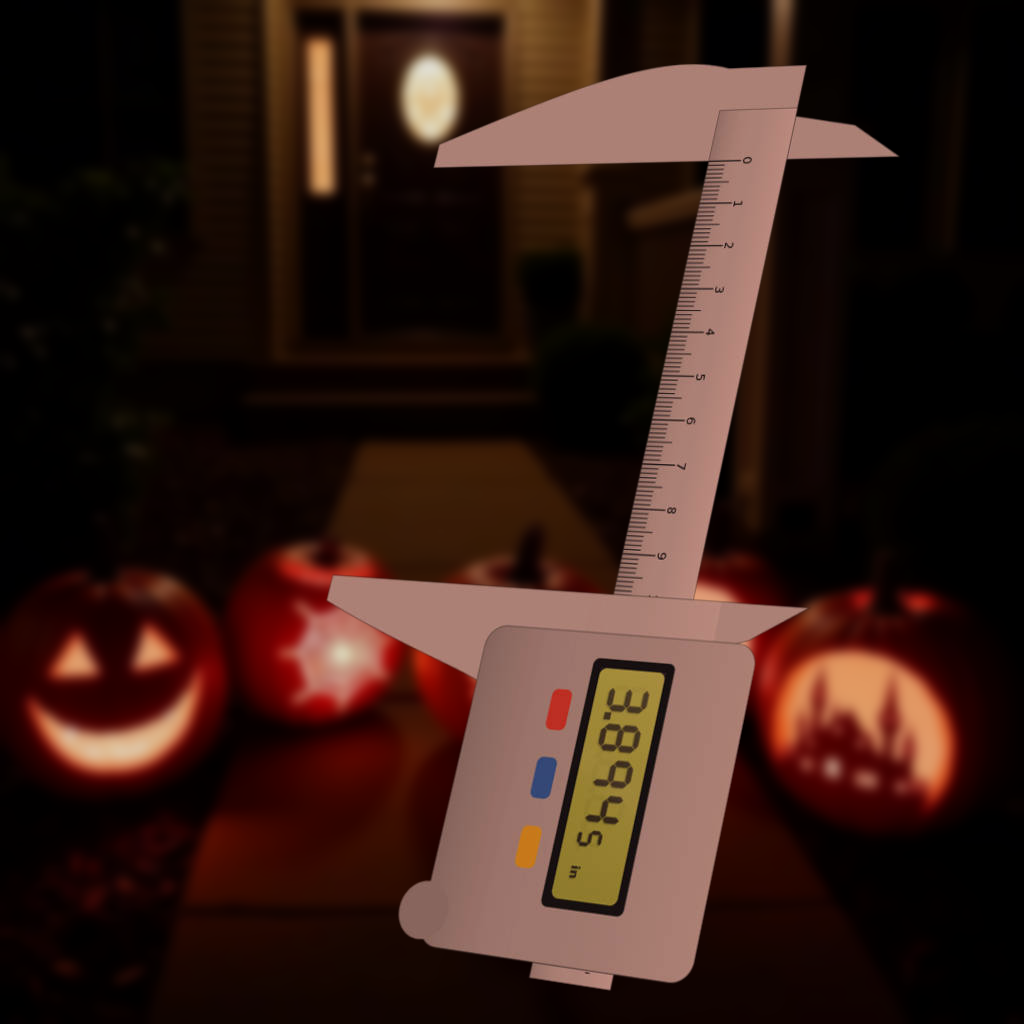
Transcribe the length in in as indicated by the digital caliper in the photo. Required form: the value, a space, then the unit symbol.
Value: 3.8945 in
